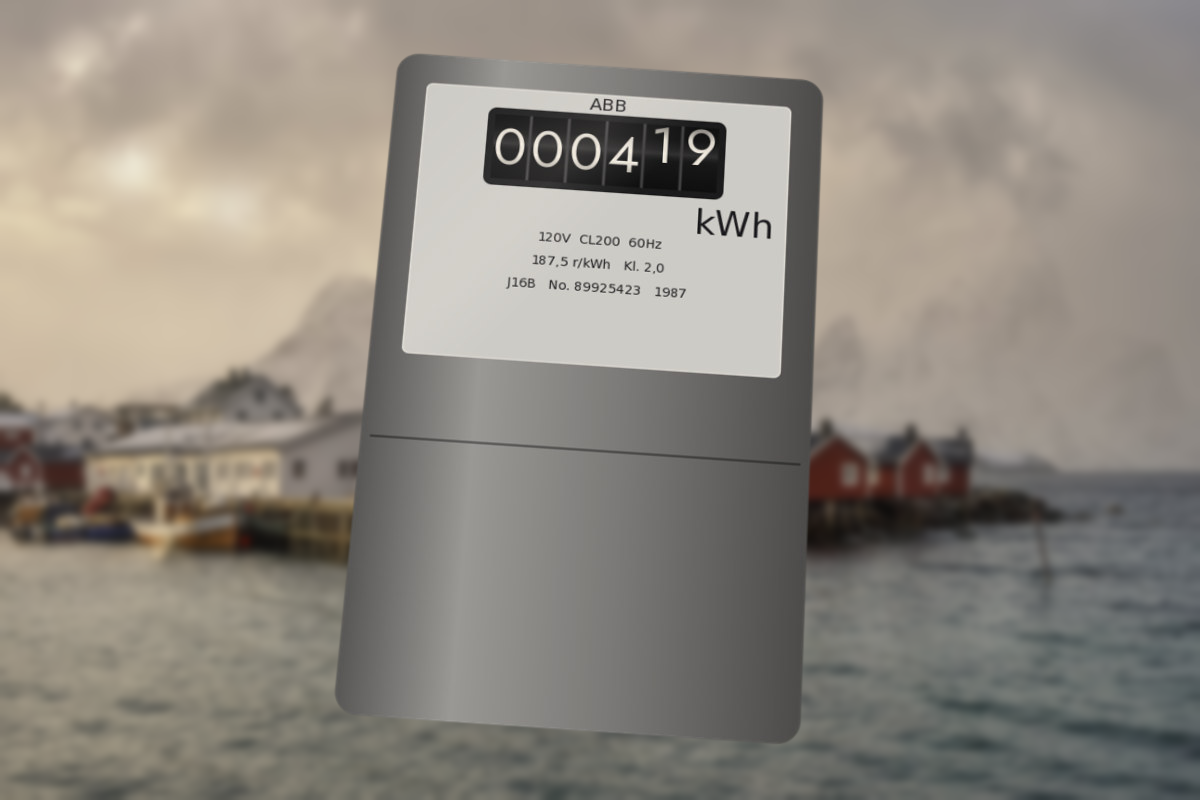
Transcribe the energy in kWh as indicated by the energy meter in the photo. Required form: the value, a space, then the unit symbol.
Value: 419 kWh
